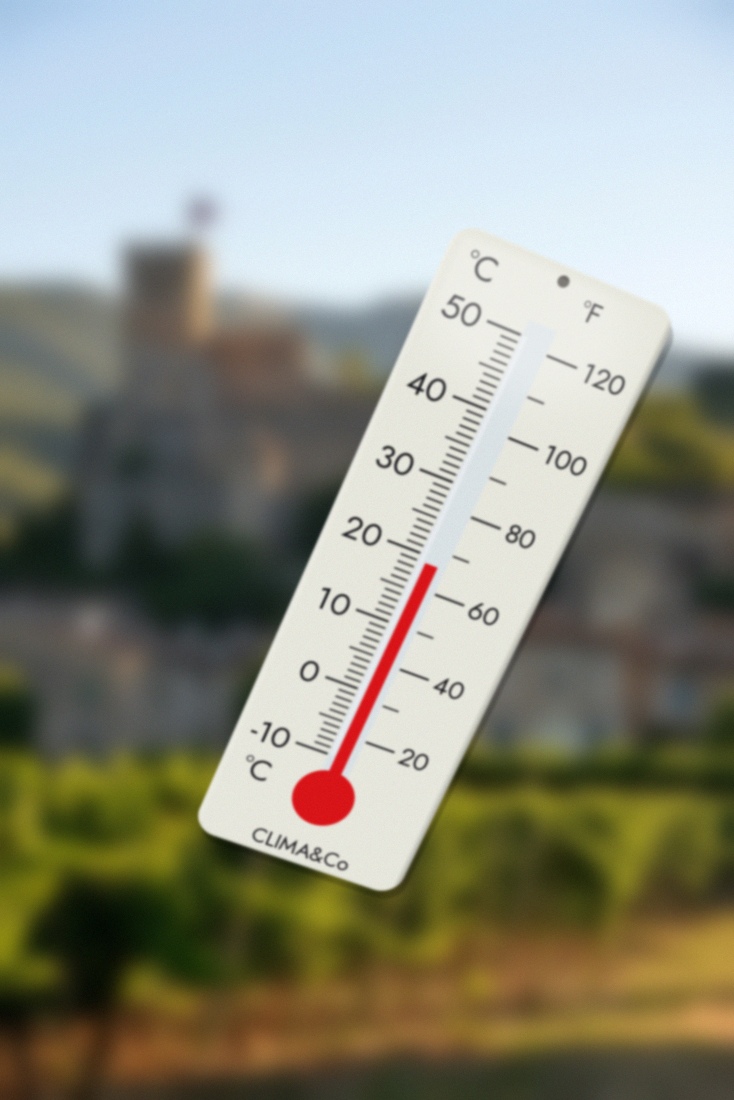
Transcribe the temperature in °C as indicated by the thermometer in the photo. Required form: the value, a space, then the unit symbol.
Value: 19 °C
